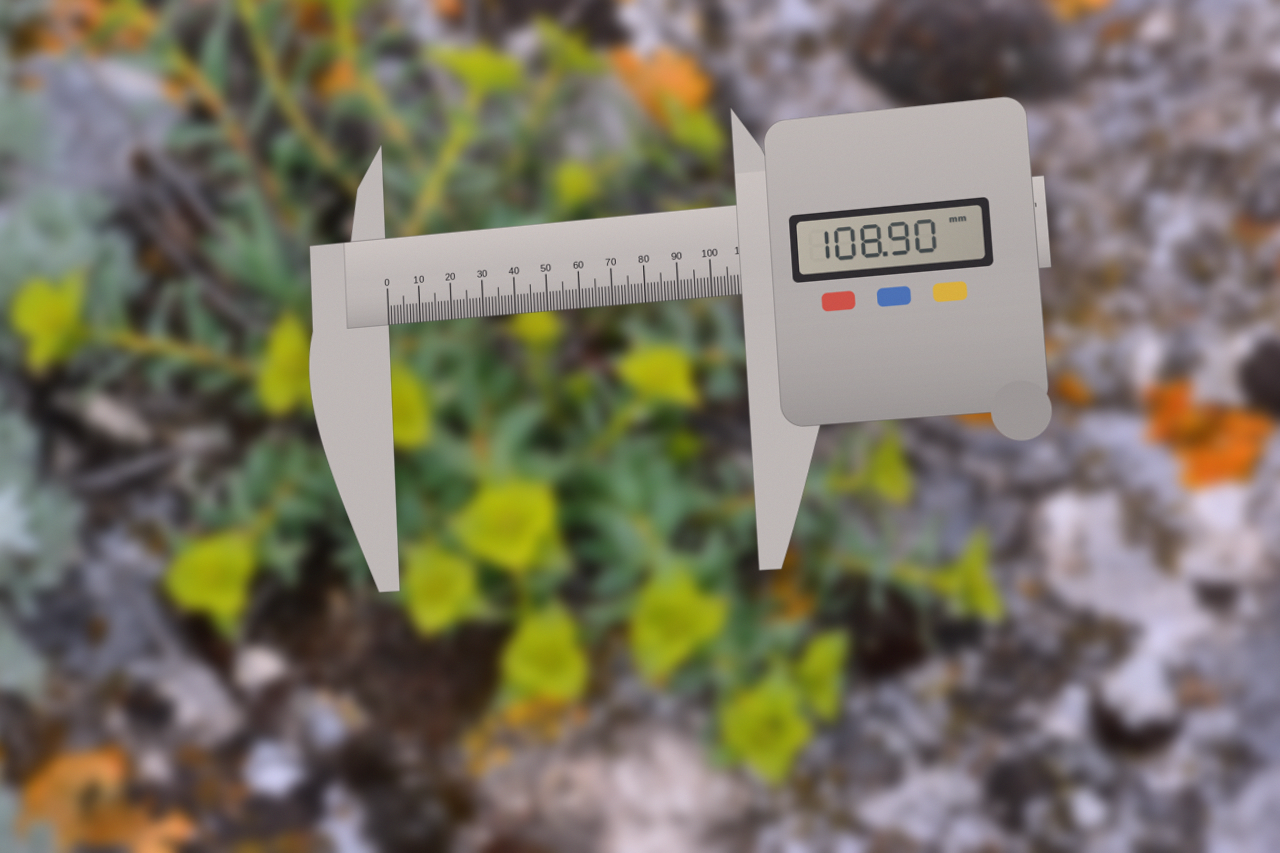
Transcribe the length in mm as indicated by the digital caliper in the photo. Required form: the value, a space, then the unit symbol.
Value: 108.90 mm
